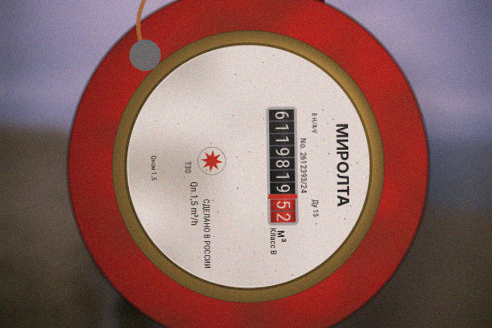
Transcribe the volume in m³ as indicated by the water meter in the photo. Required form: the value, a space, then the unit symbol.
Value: 6119819.52 m³
